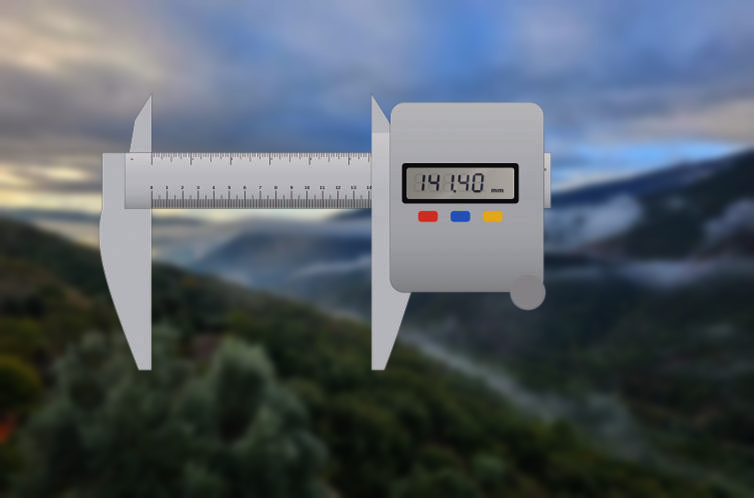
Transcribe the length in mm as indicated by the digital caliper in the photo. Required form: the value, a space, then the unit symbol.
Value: 141.40 mm
